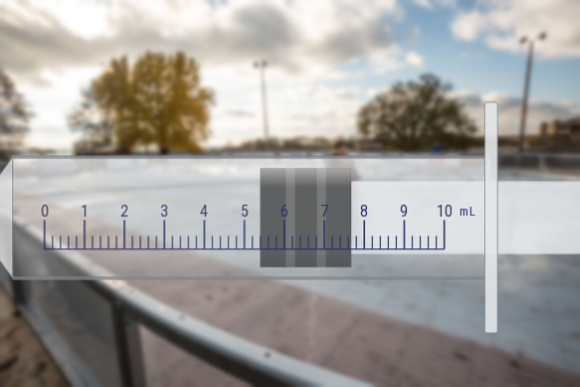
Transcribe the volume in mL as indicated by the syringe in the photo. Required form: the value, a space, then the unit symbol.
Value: 5.4 mL
